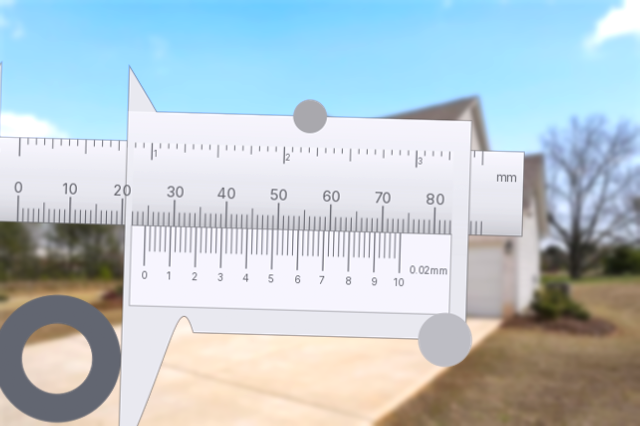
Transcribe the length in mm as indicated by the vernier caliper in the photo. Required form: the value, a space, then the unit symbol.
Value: 24.5 mm
